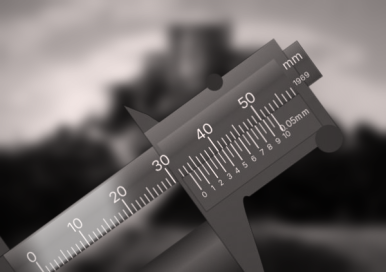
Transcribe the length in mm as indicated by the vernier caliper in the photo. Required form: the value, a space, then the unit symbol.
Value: 33.2 mm
